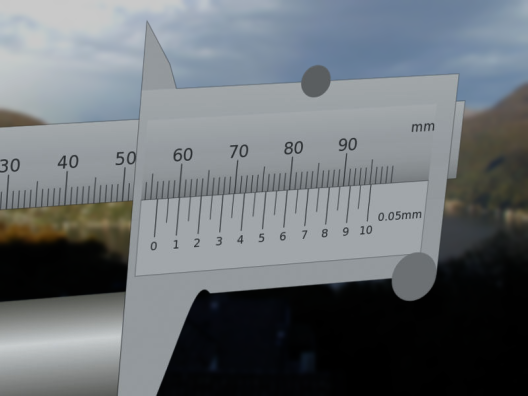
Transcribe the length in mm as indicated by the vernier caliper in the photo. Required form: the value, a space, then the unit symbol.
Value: 56.2 mm
